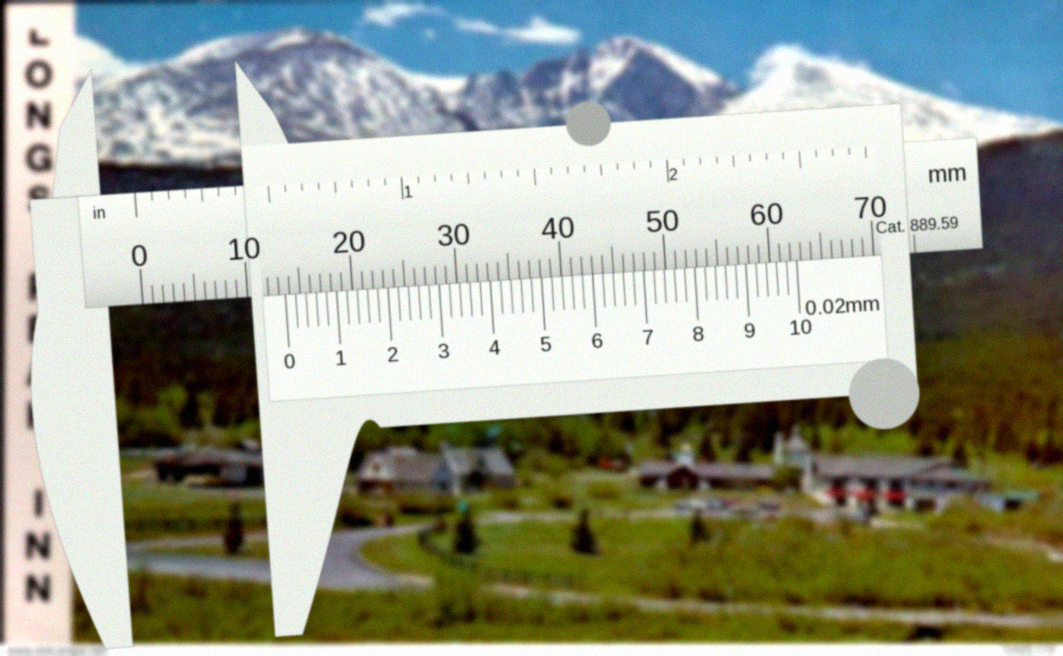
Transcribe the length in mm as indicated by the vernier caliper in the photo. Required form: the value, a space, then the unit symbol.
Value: 13.6 mm
